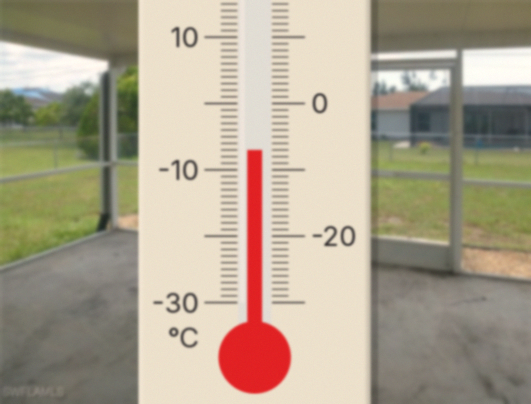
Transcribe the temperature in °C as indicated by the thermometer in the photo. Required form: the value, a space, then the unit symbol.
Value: -7 °C
